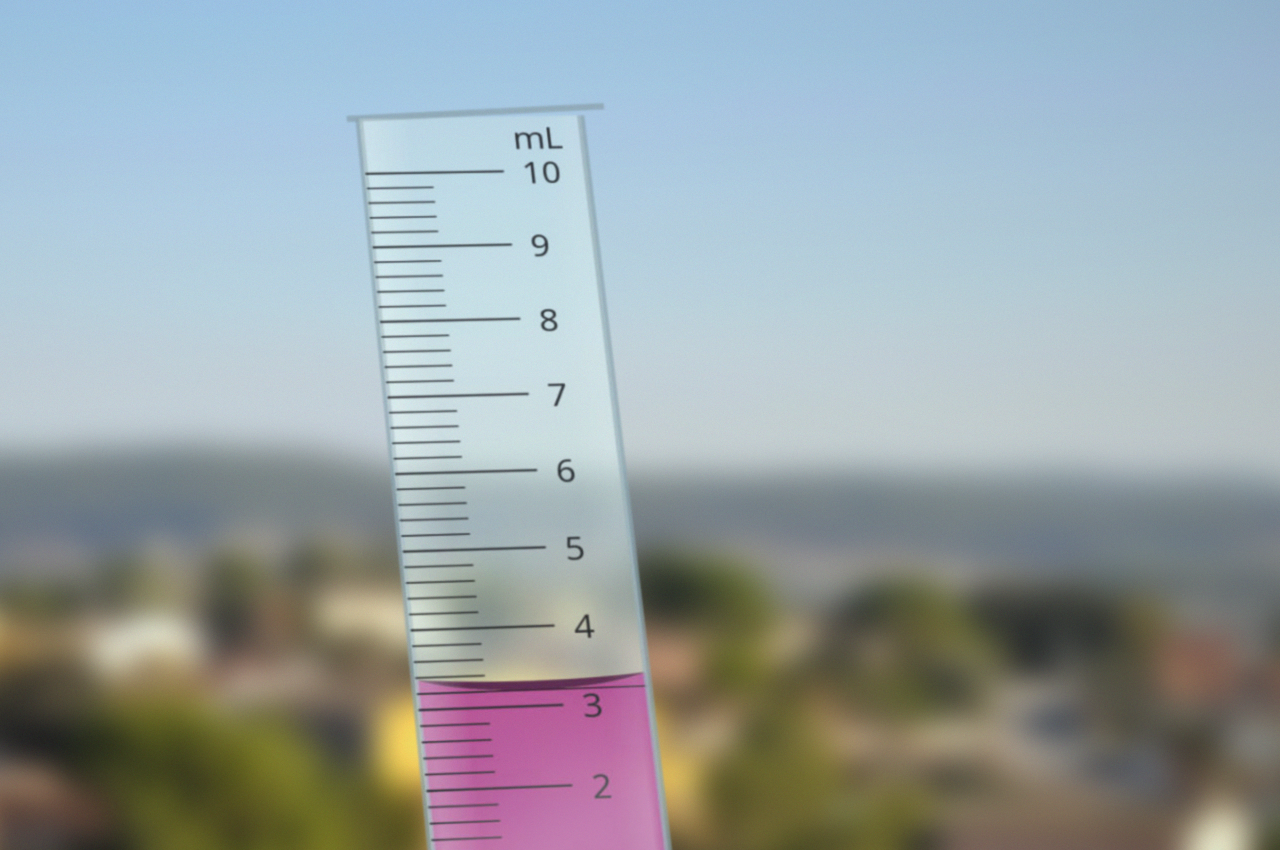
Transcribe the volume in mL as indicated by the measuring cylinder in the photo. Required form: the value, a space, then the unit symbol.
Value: 3.2 mL
